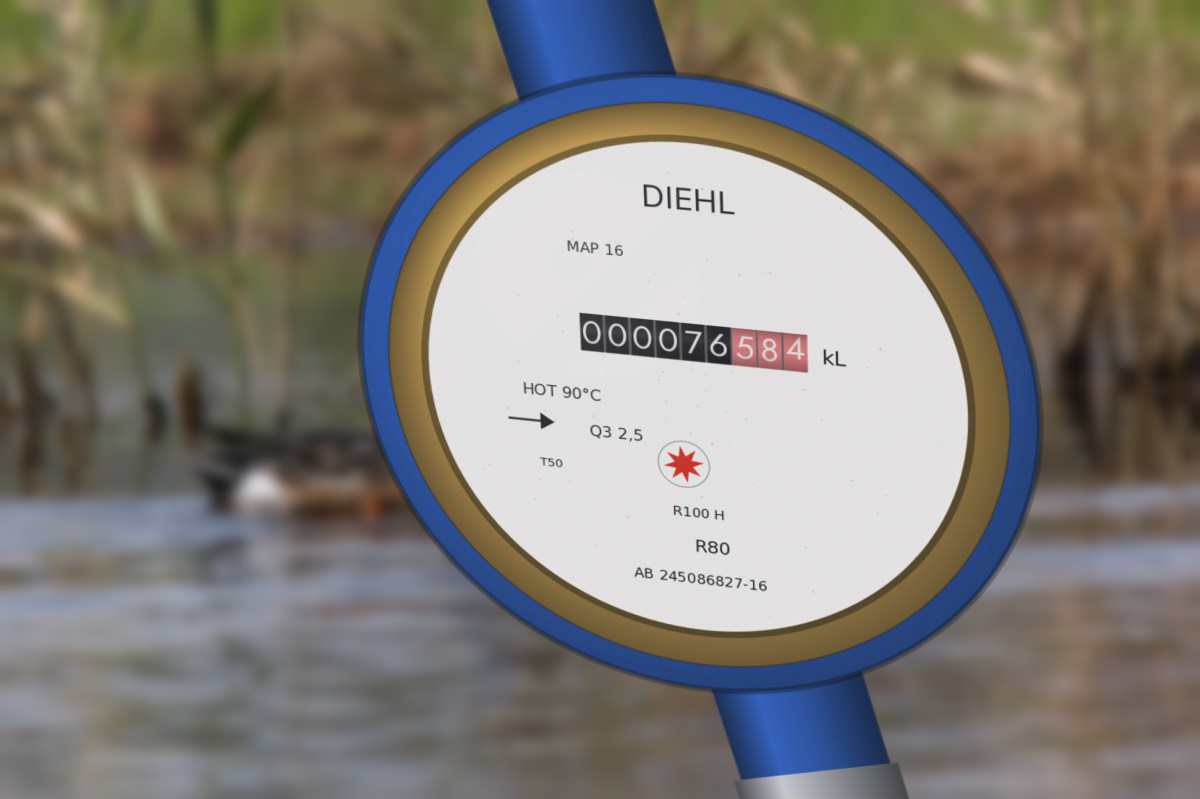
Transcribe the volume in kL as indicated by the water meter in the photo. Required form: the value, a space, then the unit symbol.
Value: 76.584 kL
